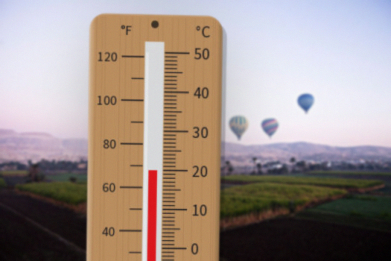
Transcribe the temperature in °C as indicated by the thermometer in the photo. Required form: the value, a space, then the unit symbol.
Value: 20 °C
